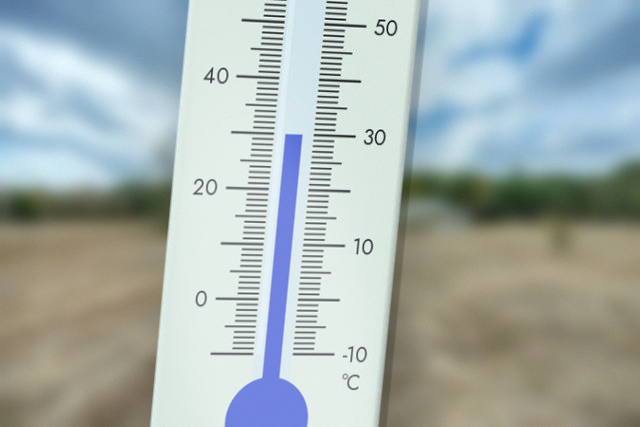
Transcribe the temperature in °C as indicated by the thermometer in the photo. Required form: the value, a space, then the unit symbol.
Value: 30 °C
